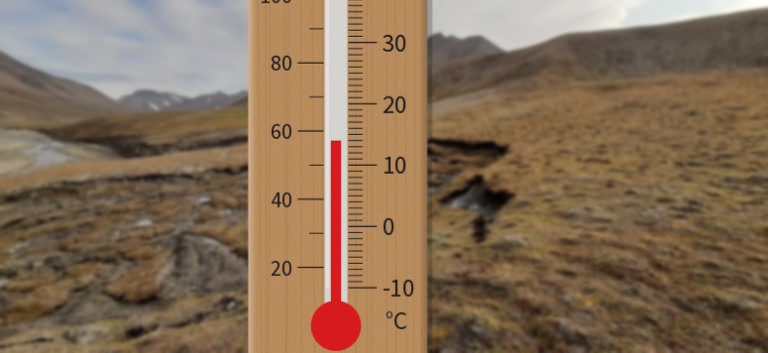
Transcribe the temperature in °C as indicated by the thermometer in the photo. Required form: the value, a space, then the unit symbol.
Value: 14 °C
